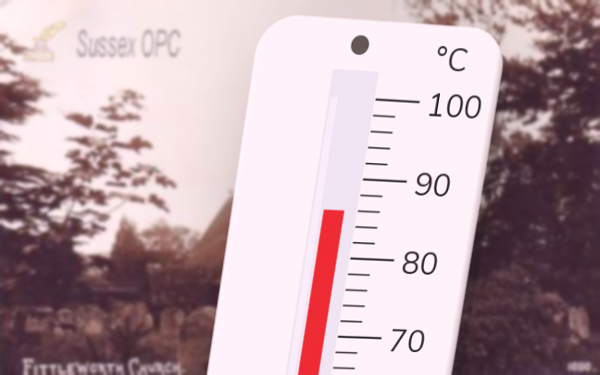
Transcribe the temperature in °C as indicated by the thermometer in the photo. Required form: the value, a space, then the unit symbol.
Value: 86 °C
